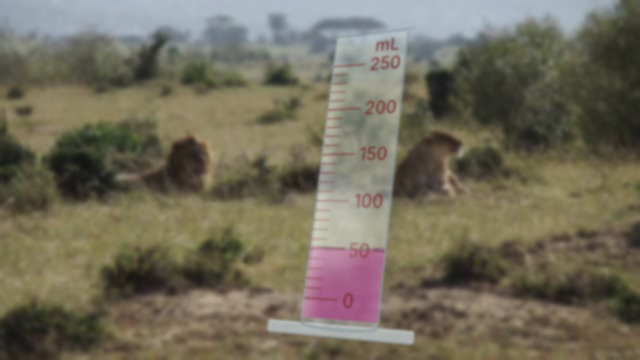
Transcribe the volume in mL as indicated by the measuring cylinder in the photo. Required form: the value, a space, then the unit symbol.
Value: 50 mL
